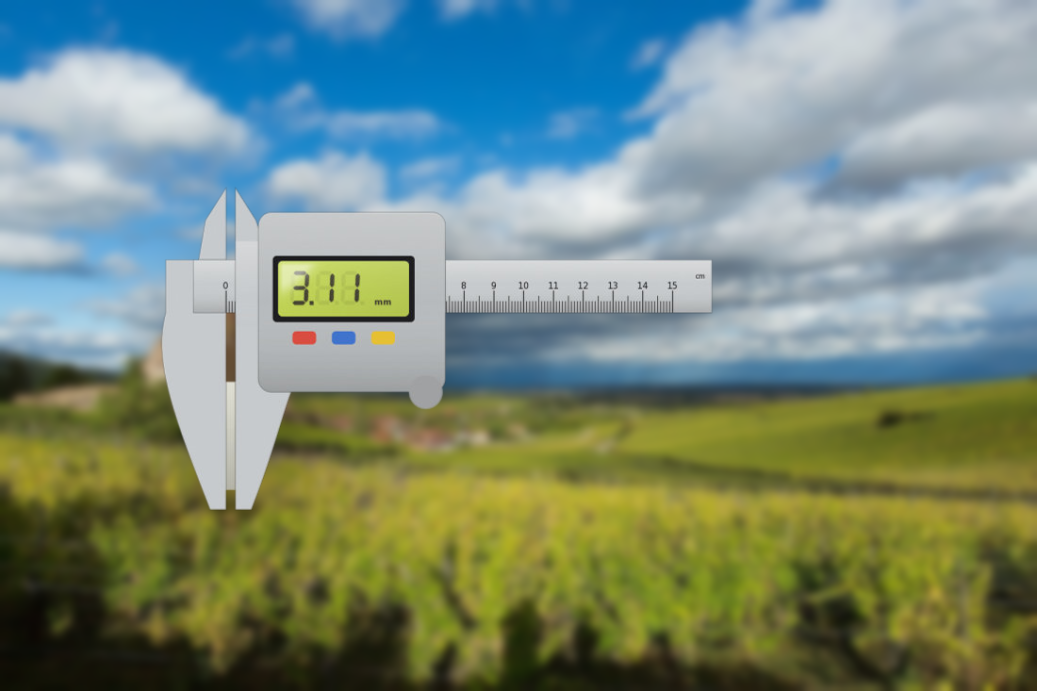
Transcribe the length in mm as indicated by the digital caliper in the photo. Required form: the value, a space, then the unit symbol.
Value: 3.11 mm
